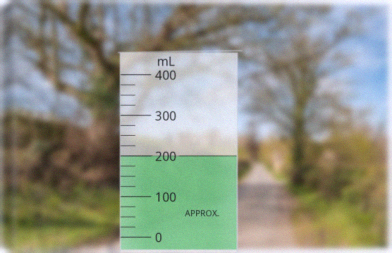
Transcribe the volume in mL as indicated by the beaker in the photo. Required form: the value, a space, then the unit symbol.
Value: 200 mL
